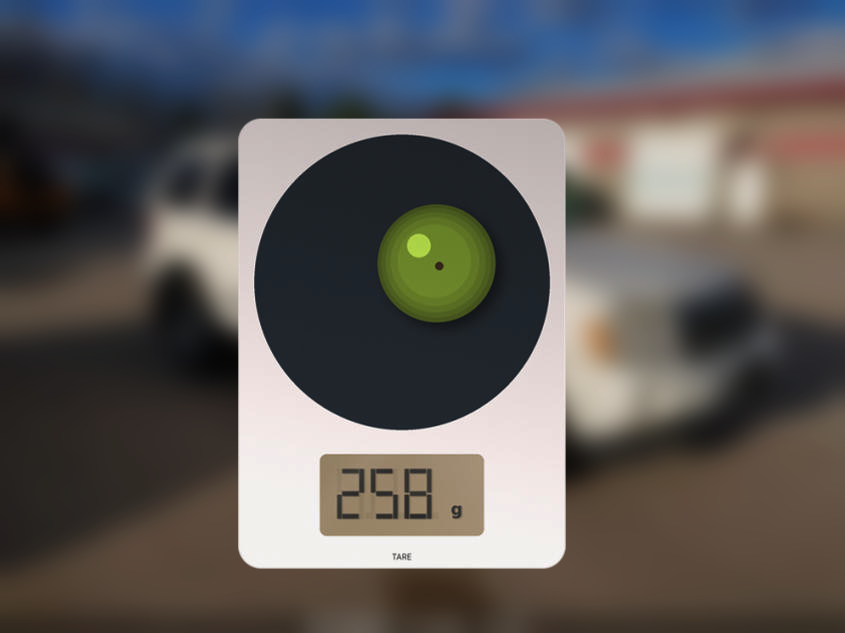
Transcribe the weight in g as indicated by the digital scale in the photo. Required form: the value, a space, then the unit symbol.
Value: 258 g
